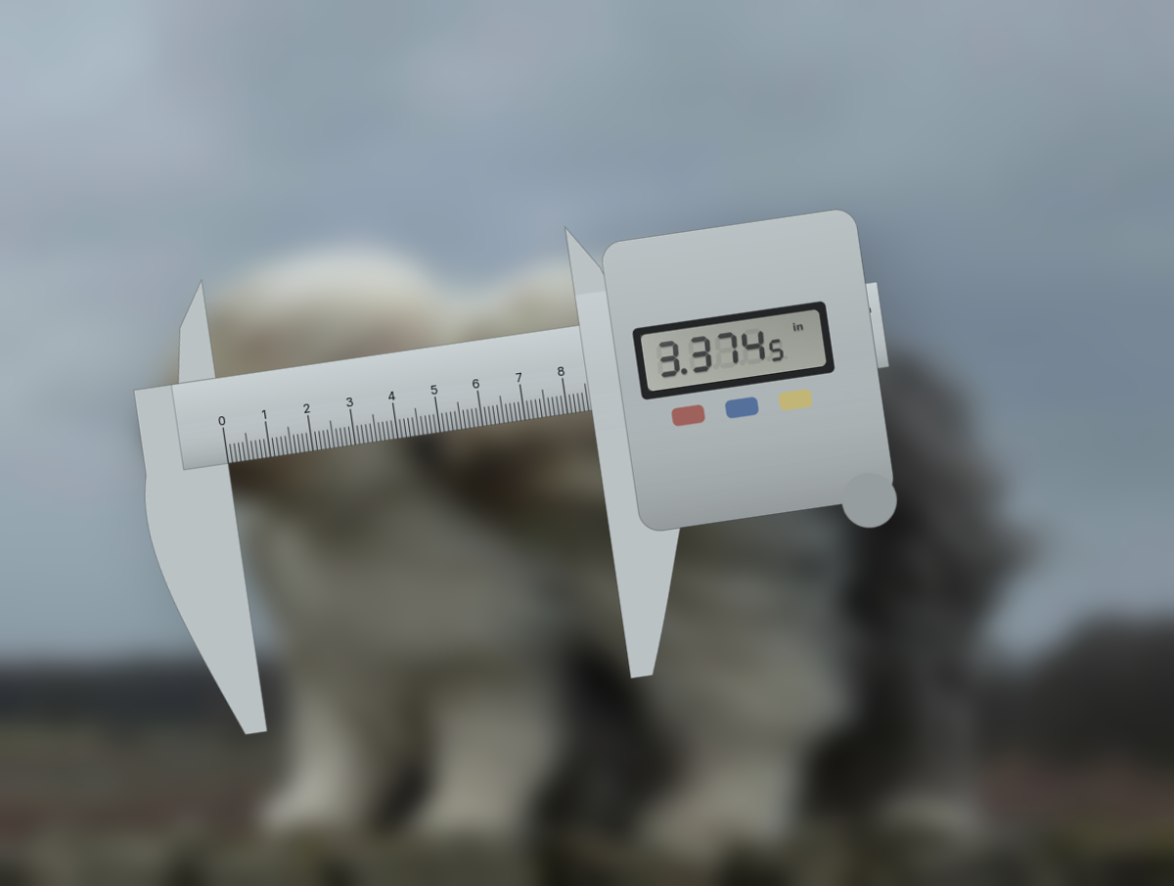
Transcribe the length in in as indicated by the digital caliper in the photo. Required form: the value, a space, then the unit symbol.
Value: 3.3745 in
